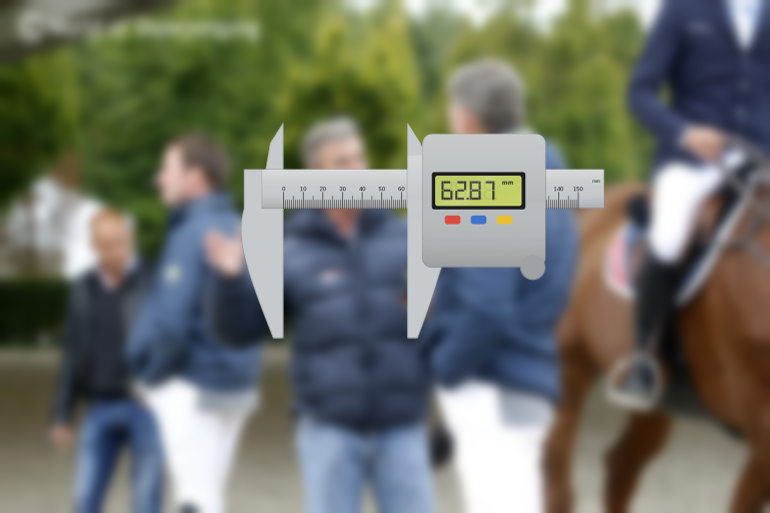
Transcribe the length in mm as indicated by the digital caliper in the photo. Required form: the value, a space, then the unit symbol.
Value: 62.87 mm
